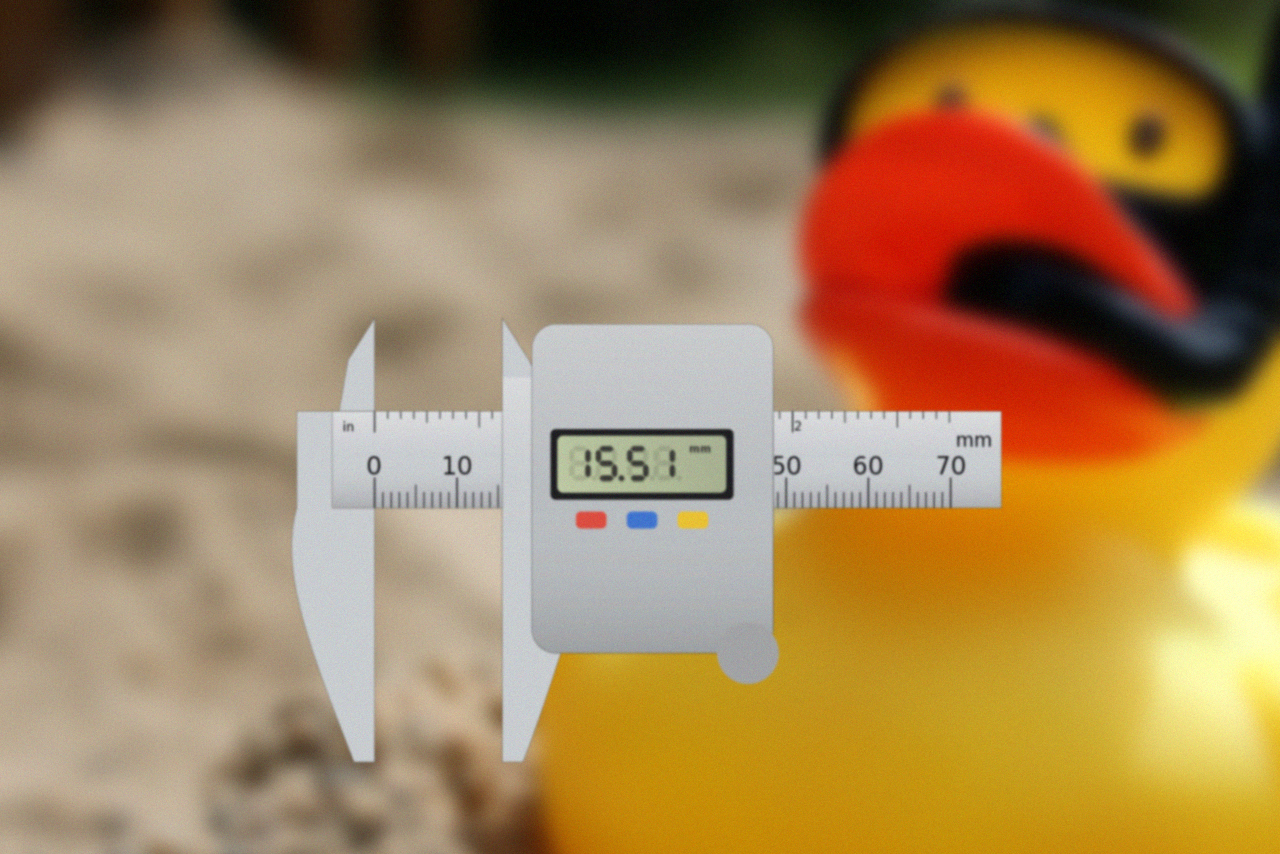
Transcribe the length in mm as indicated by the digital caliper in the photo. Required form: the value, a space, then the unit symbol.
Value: 15.51 mm
